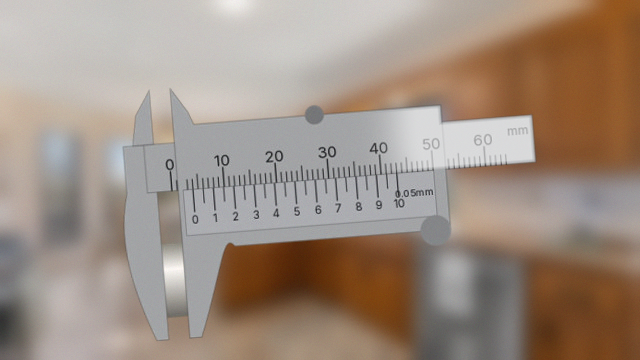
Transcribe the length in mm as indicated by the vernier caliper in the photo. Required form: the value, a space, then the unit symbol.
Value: 4.0 mm
